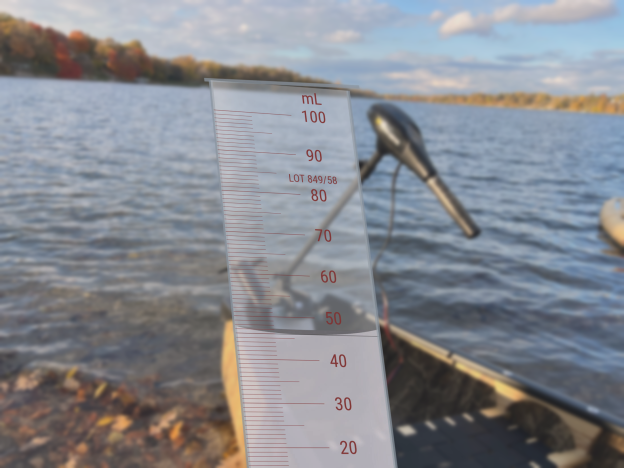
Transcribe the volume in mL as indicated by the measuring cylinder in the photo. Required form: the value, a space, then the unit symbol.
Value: 46 mL
